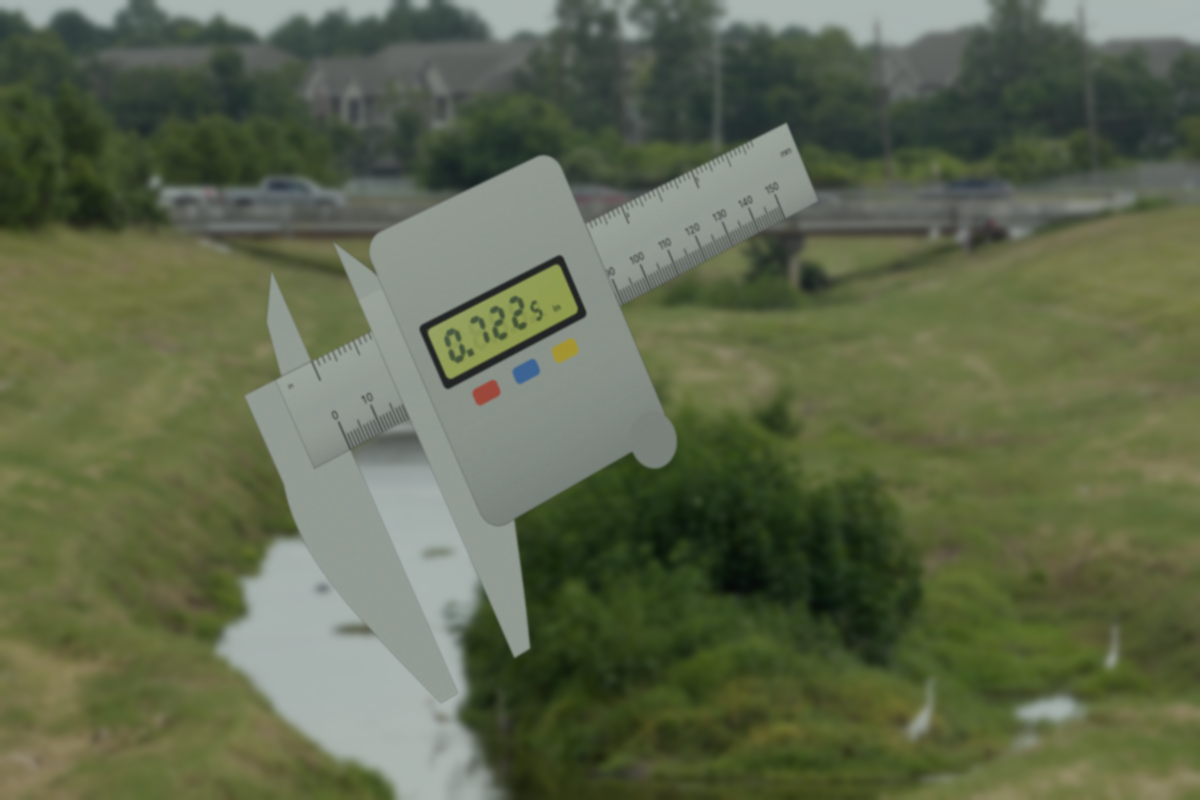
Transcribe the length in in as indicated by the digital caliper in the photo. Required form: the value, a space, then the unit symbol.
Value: 0.7225 in
